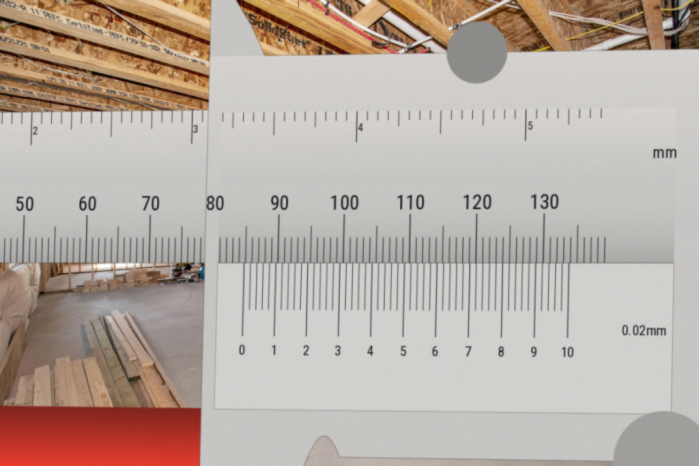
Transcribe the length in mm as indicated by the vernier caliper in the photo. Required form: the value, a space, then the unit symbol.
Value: 84.8 mm
